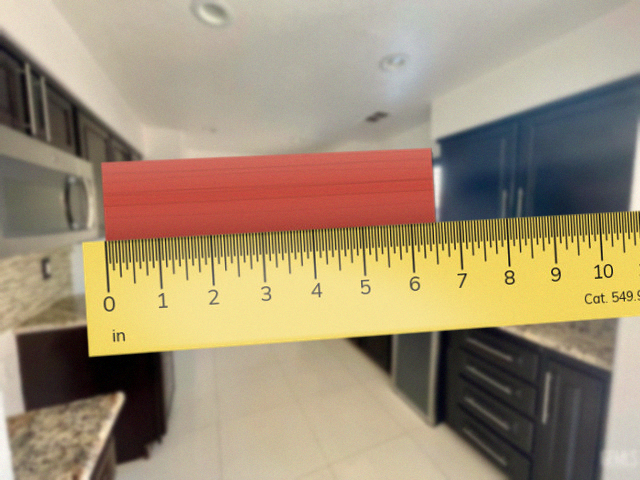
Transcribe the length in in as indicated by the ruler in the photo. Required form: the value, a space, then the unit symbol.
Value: 6.5 in
